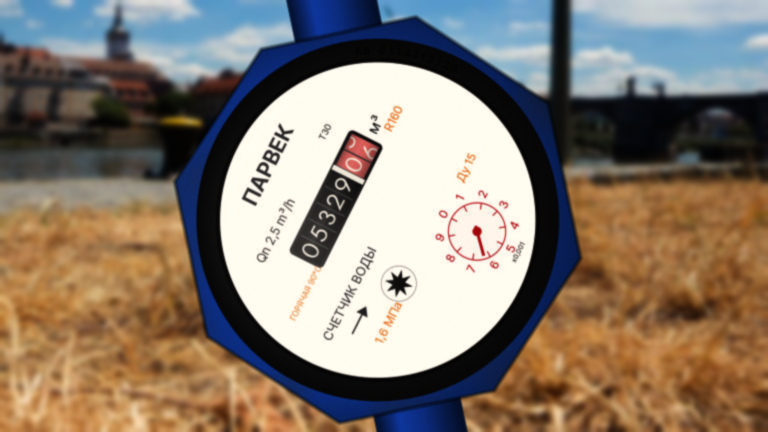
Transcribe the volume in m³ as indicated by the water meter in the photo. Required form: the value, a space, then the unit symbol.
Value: 5329.056 m³
